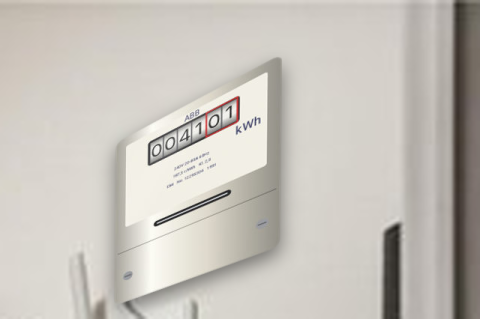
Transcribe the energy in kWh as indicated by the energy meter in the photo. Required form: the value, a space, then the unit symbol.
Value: 41.01 kWh
